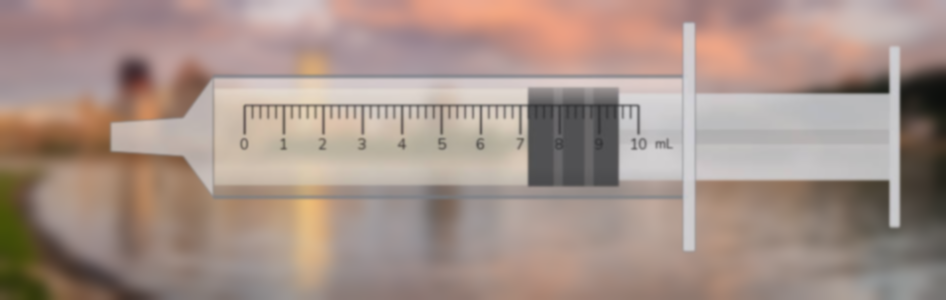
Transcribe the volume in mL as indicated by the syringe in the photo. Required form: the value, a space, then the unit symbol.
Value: 7.2 mL
